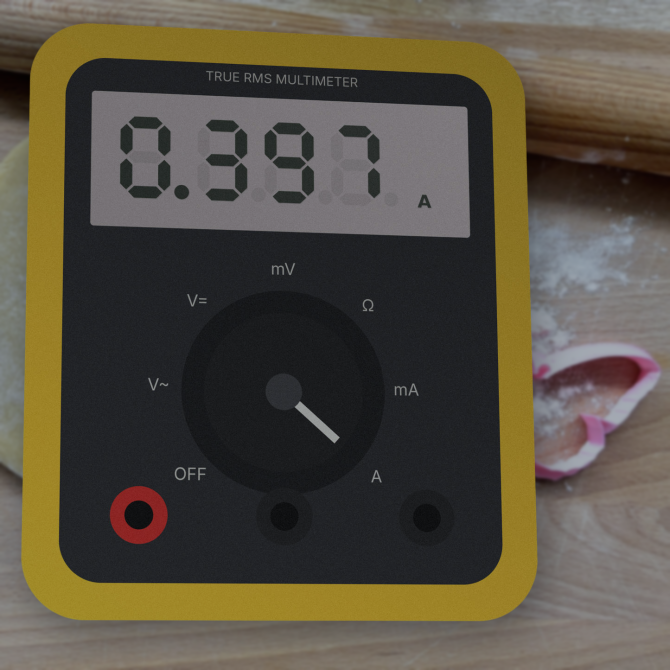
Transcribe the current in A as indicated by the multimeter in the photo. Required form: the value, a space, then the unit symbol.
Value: 0.397 A
